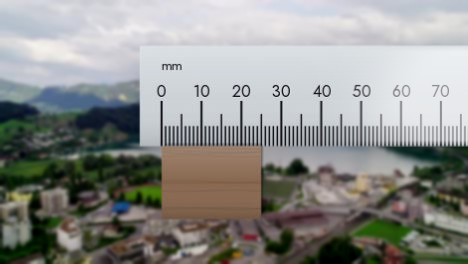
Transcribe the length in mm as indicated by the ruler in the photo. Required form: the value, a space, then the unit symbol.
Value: 25 mm
